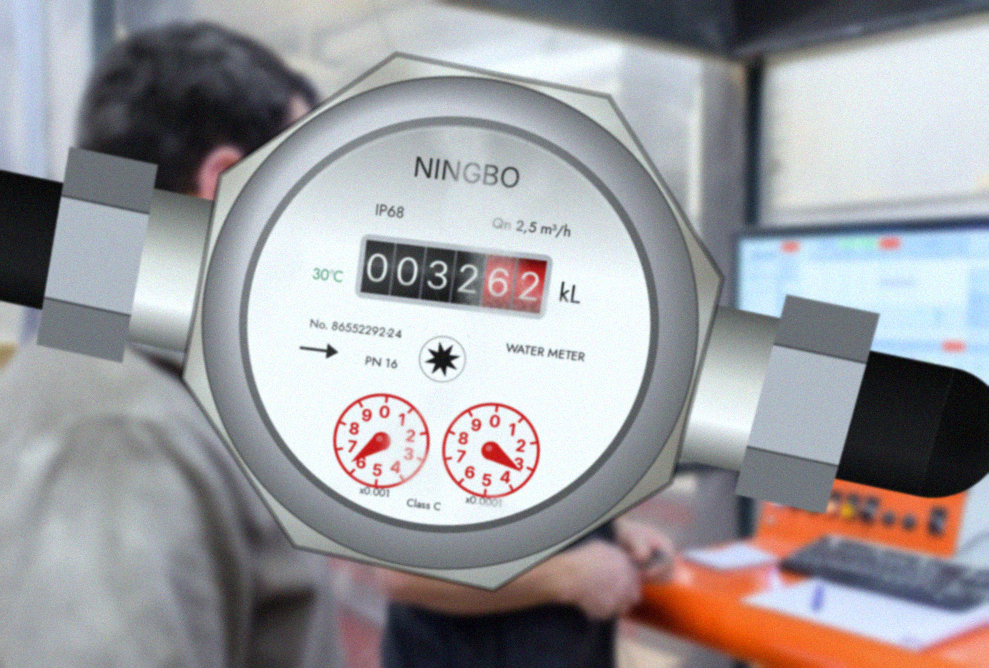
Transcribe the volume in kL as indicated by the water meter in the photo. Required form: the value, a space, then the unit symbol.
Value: 32.6263 kL
